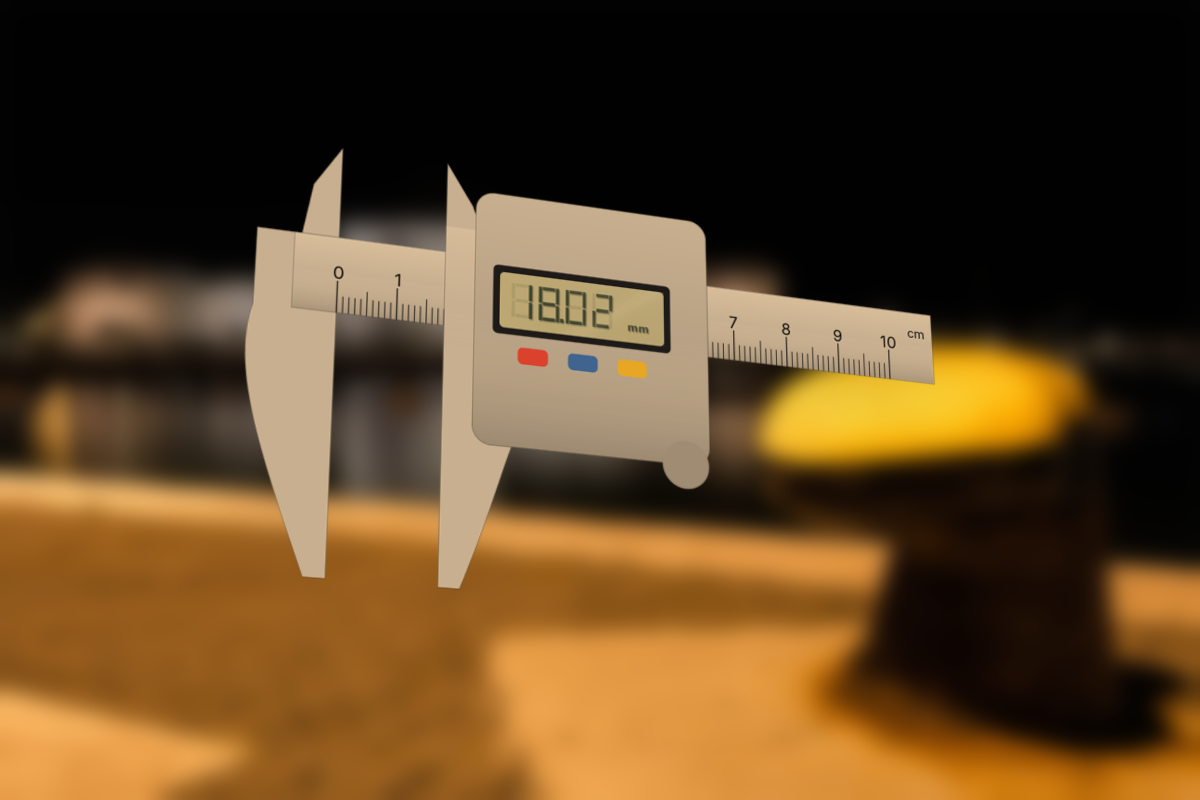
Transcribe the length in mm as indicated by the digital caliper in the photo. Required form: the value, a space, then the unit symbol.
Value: 18.02 mm
